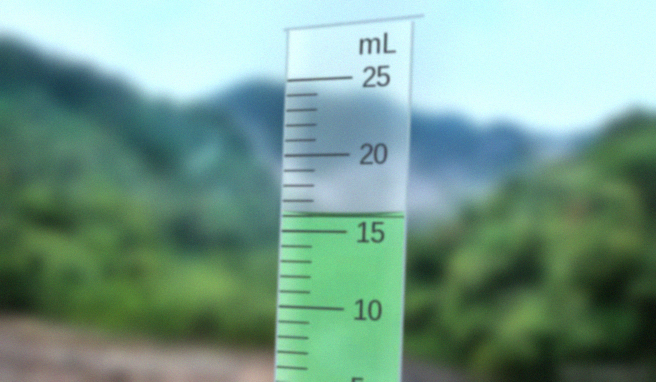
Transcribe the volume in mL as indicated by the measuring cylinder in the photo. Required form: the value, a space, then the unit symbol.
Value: 16 mL
